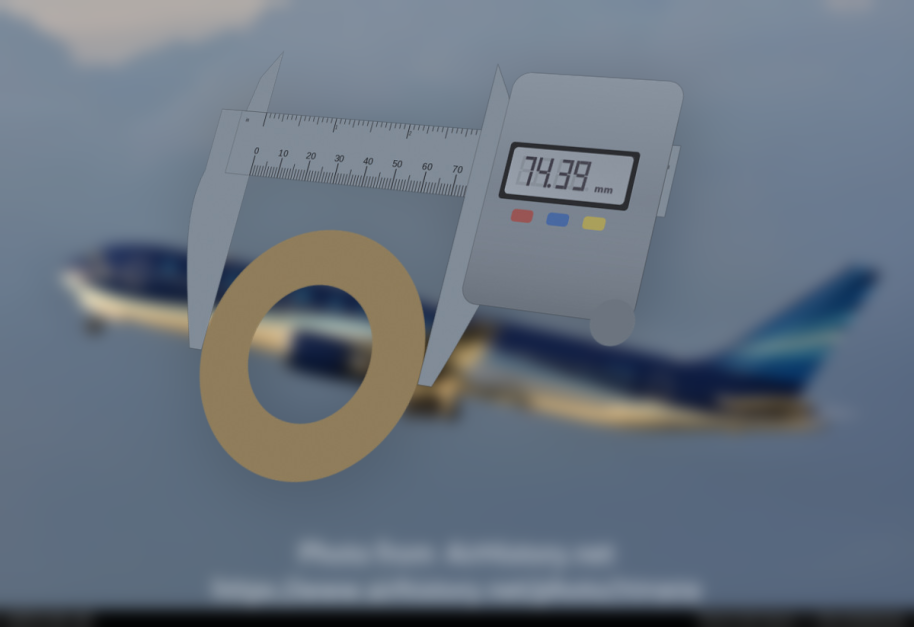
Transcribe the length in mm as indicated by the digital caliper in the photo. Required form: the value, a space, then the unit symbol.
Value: 74.39 mm
